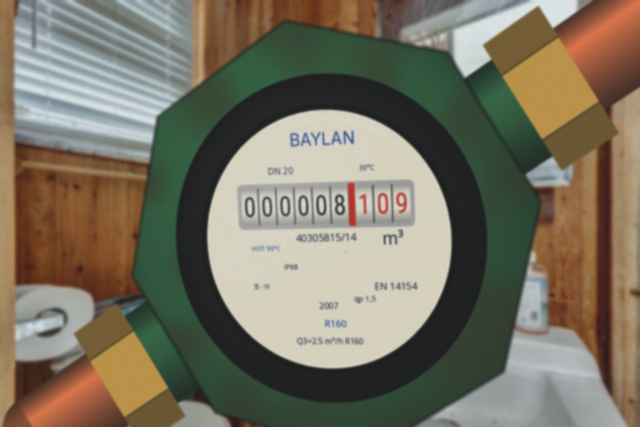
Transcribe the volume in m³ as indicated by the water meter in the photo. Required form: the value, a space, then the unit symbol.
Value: 8.109 m³
